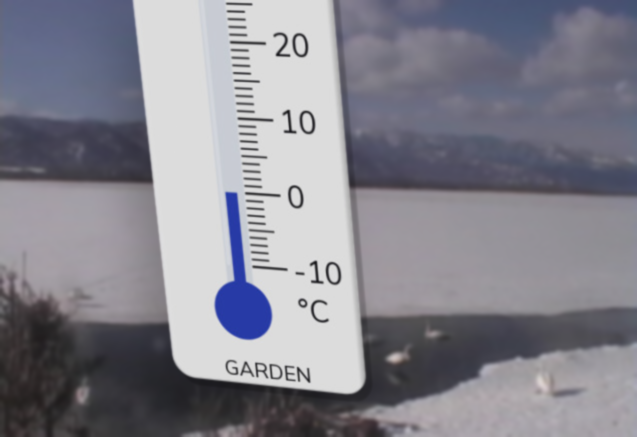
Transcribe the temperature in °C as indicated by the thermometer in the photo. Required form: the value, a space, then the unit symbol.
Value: 0 °C
